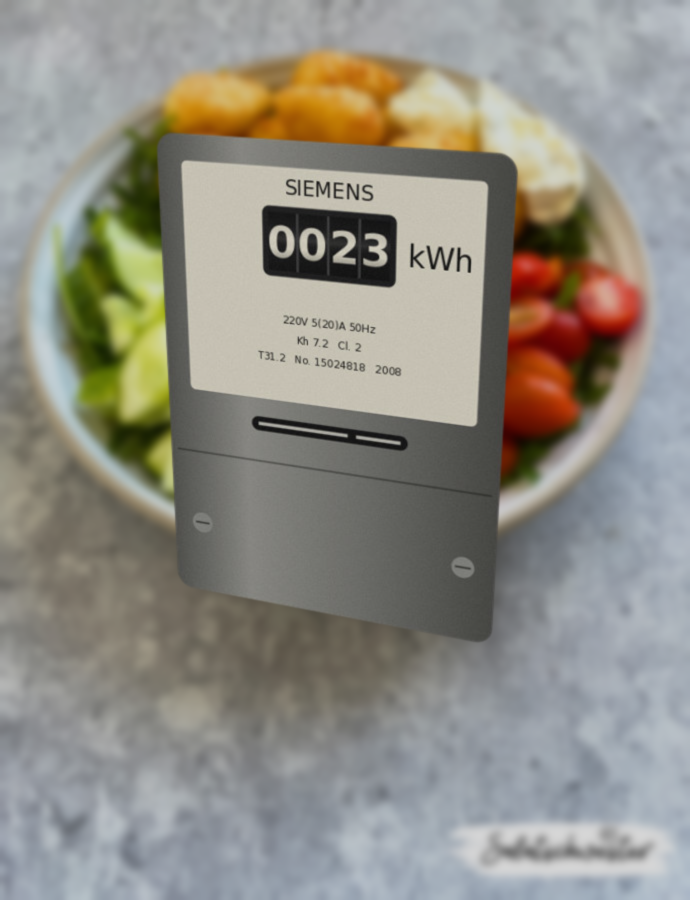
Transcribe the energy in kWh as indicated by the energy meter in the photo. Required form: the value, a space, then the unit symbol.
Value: 23 kWh
